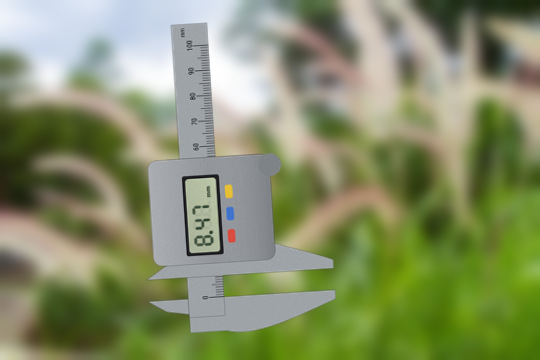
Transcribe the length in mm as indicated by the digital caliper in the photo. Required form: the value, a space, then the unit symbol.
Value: 8.47 mm
